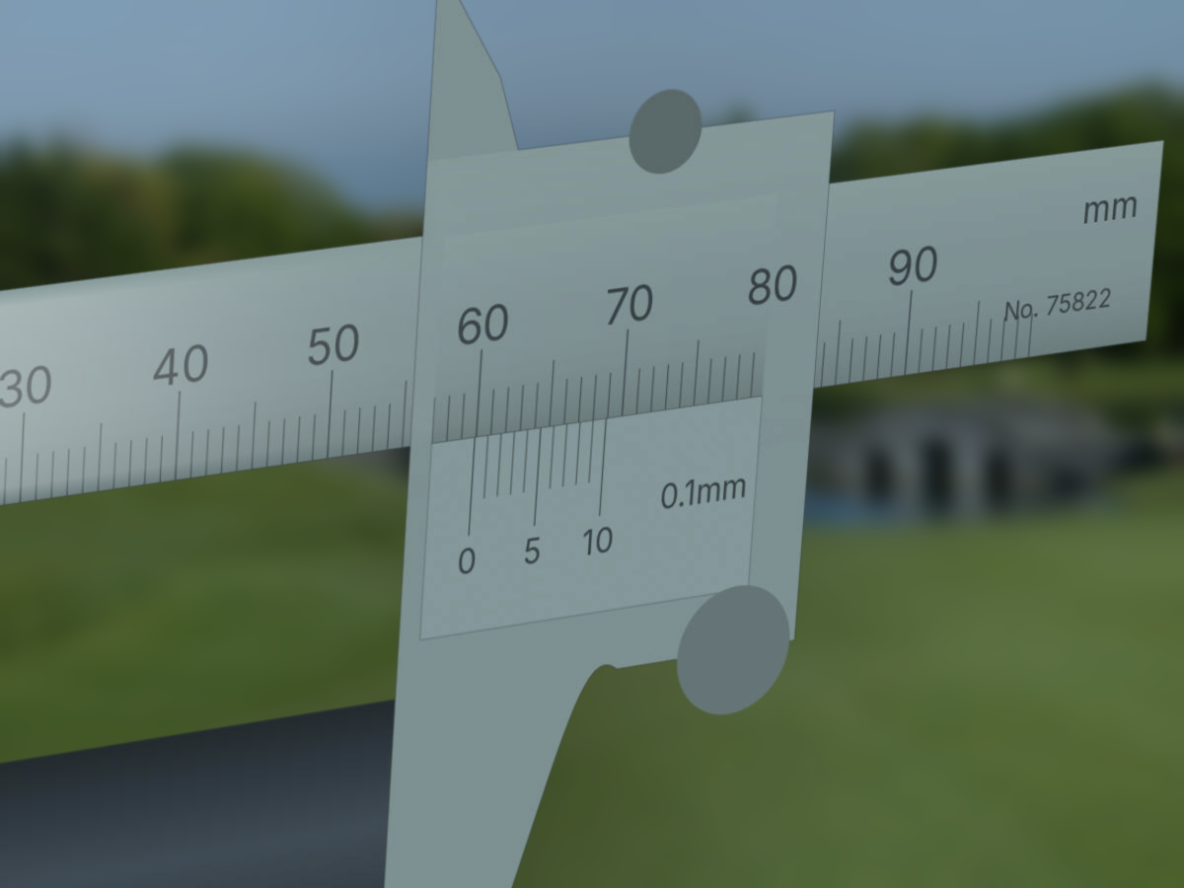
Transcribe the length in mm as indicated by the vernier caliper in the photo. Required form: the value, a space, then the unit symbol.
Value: 59.9 mm
